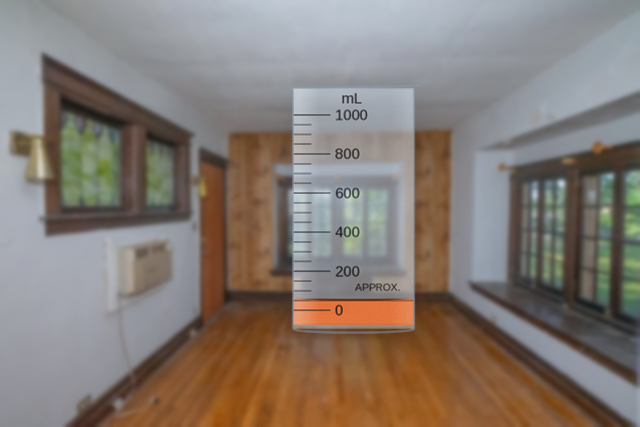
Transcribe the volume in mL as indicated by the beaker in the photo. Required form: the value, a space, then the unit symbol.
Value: 50 mL
